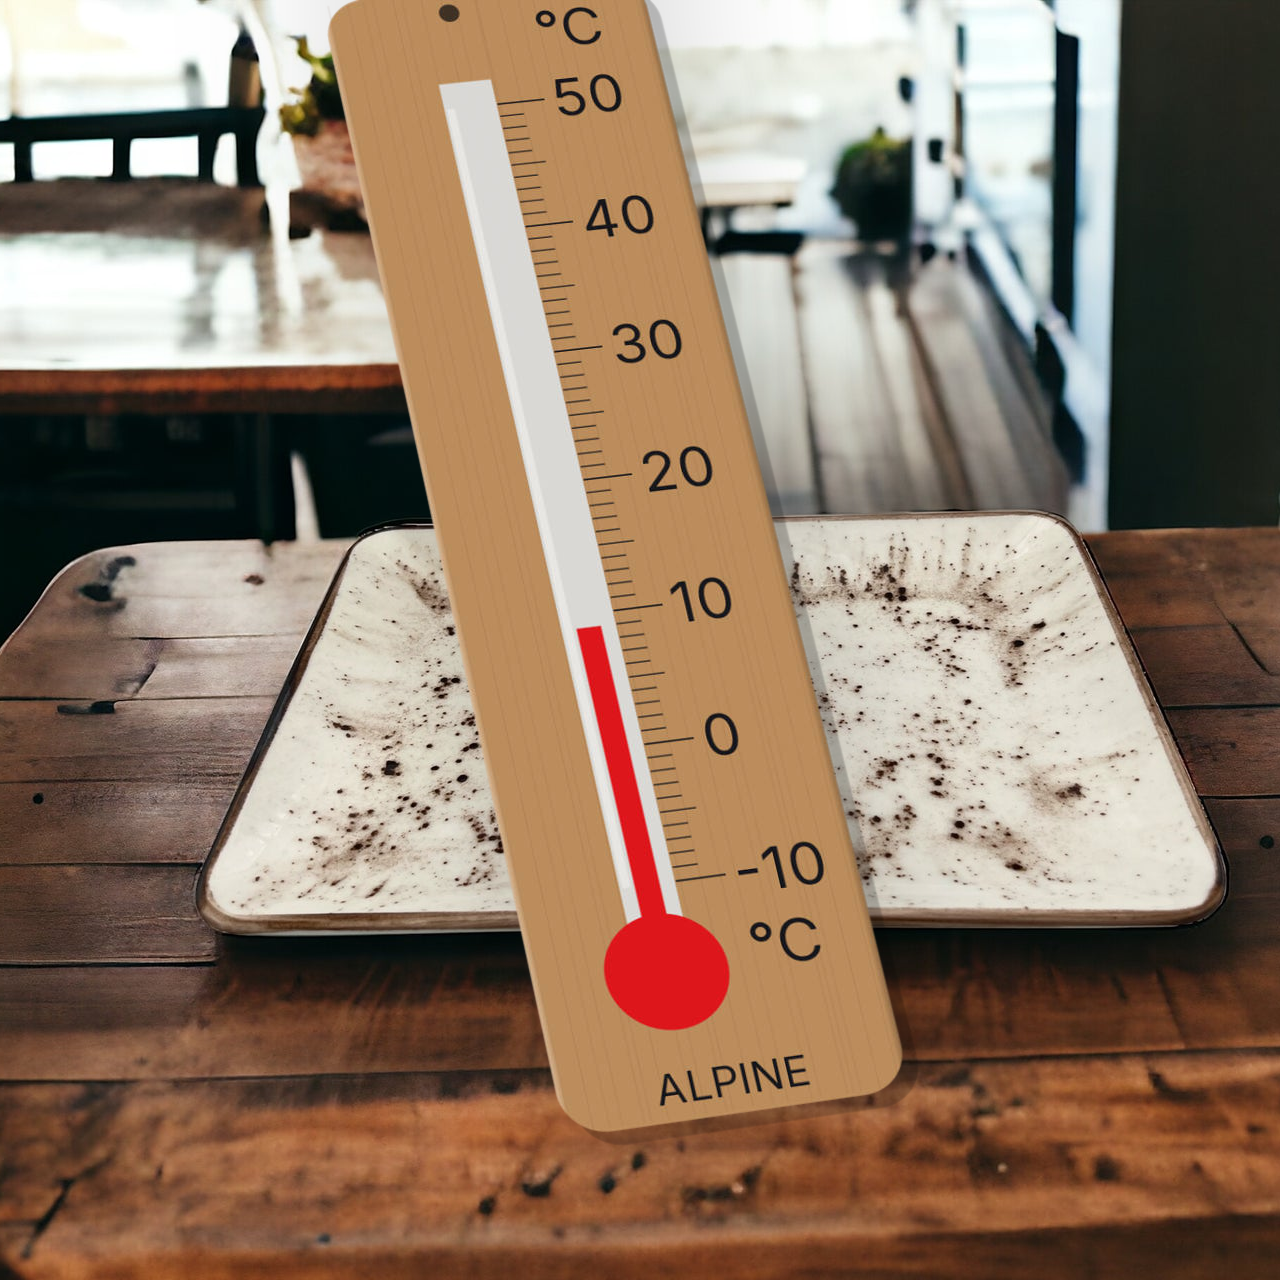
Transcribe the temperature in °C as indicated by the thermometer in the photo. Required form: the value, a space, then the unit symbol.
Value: 9 °C
